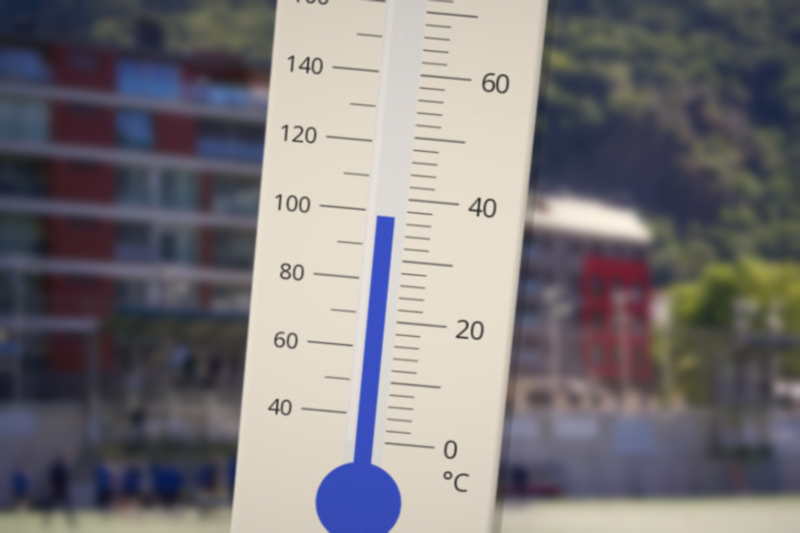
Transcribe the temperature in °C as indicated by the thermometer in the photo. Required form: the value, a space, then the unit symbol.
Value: 37 °C
